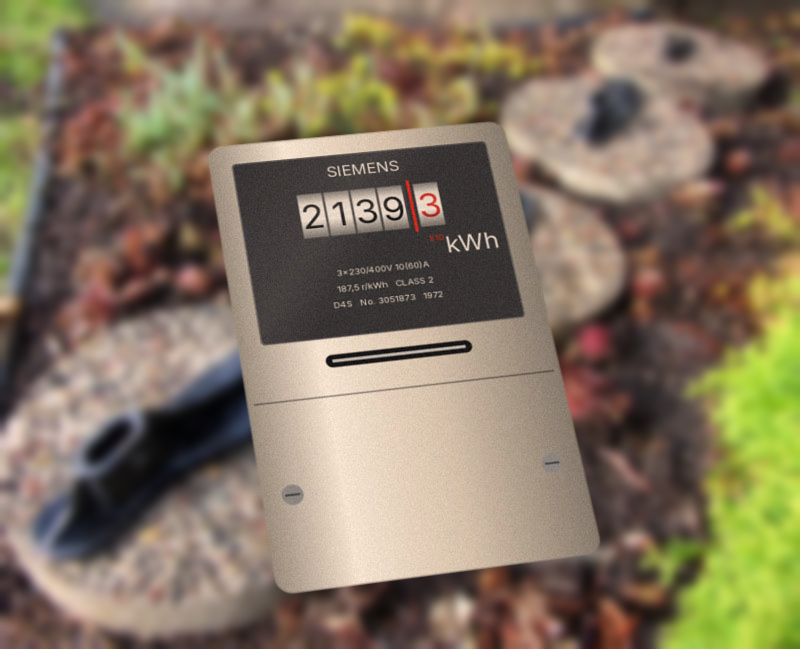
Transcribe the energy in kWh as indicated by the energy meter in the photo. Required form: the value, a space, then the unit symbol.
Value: 2139.3 kWh
